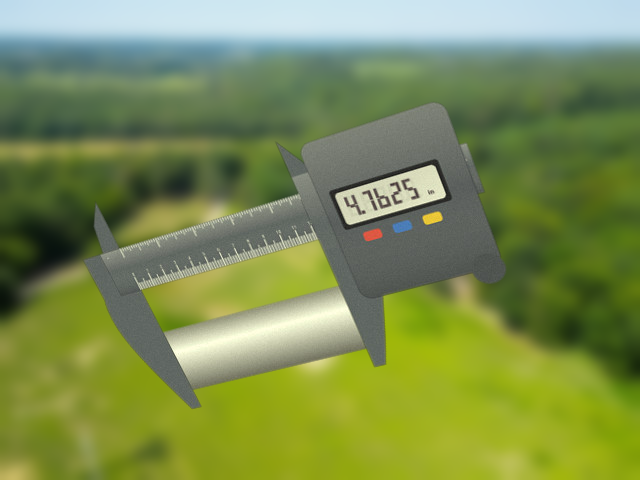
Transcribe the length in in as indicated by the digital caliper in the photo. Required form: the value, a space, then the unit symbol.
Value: 4.7625 in
